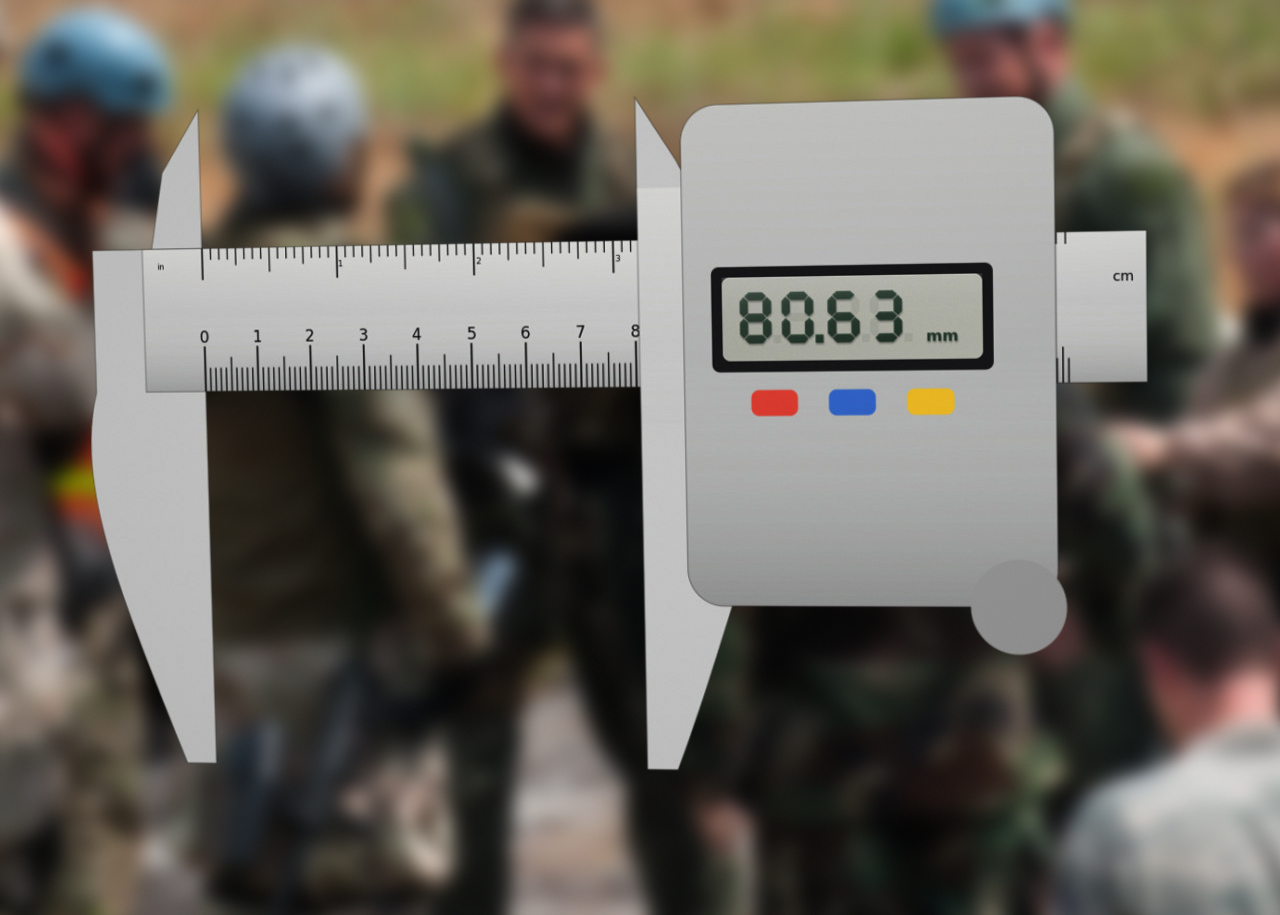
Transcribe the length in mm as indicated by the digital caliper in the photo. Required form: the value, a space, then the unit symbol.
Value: 80.63 mm
